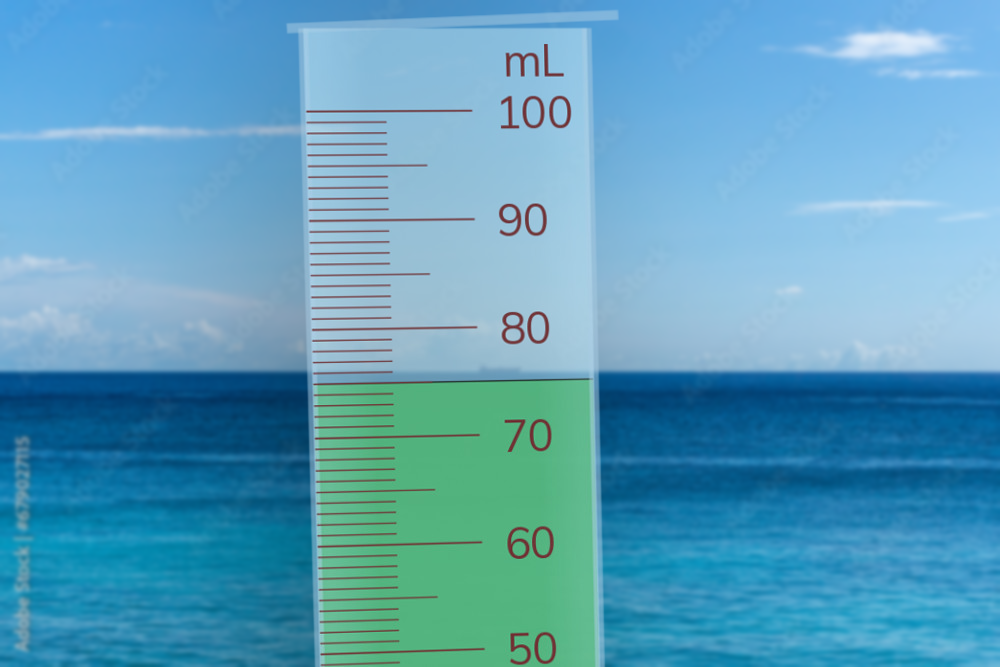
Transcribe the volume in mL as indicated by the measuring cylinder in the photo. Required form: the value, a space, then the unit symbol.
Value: 75 mL
